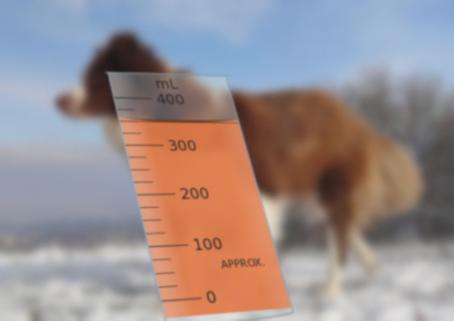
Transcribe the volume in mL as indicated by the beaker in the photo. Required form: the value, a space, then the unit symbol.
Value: 350 mL
